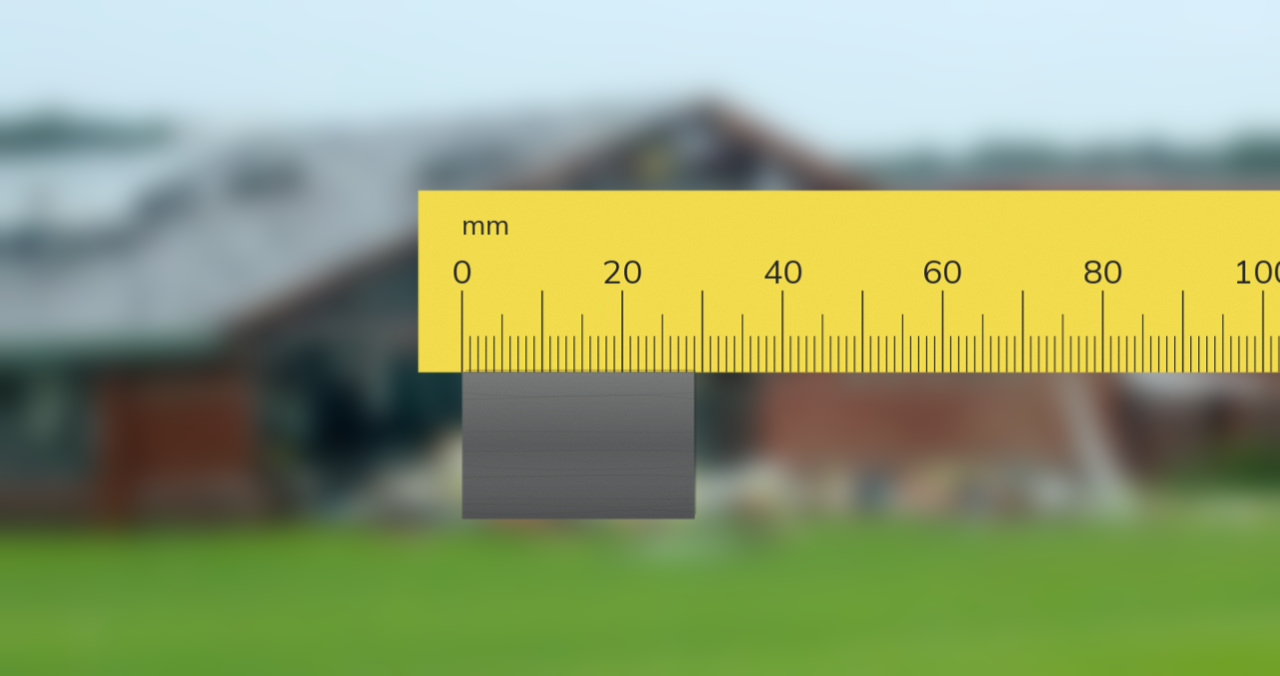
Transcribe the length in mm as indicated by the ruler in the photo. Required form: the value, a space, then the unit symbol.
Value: 29 mm
